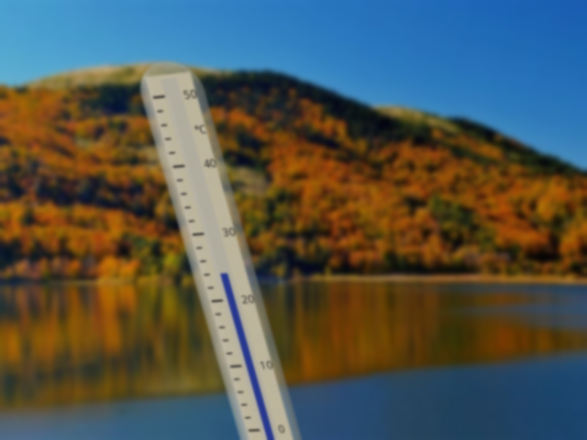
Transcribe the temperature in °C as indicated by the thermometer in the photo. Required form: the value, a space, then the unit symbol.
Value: 24 °C
